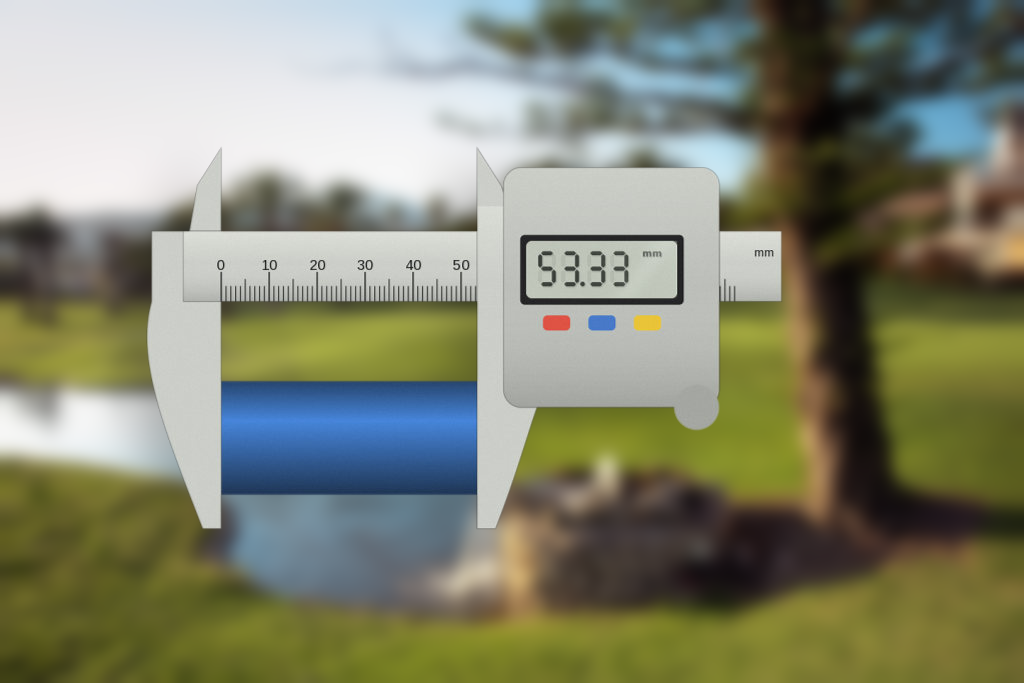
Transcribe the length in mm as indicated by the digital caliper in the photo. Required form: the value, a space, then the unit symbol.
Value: 53.33 mm
